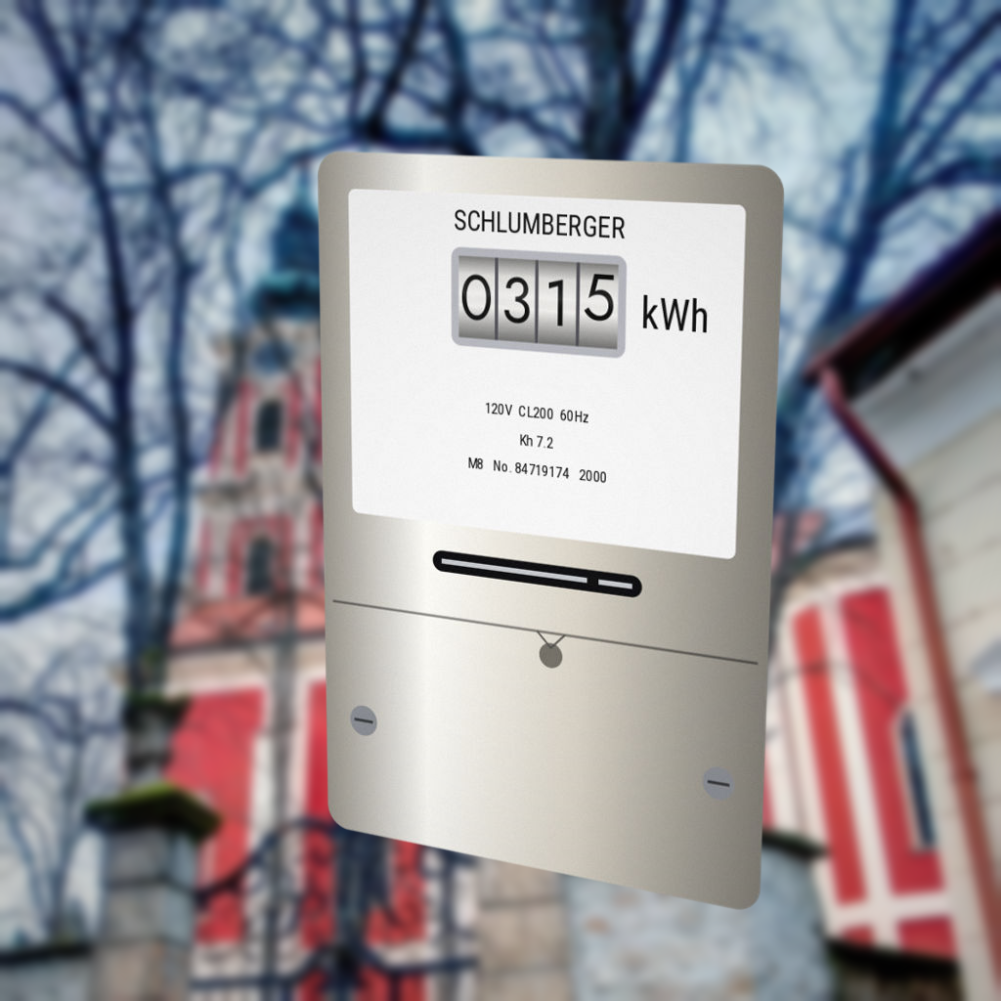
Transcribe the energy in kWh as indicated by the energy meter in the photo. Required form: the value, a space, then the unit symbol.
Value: 315 kWh
